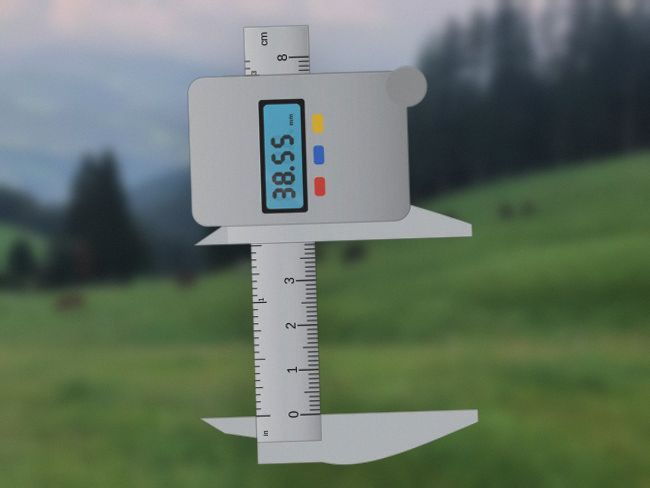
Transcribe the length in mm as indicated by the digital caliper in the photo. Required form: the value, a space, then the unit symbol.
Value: 38.55 mm
